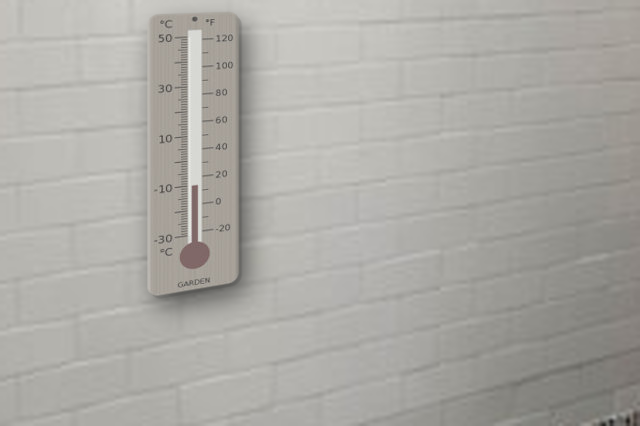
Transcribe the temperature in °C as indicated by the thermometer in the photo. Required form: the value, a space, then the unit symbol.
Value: -10 °C
